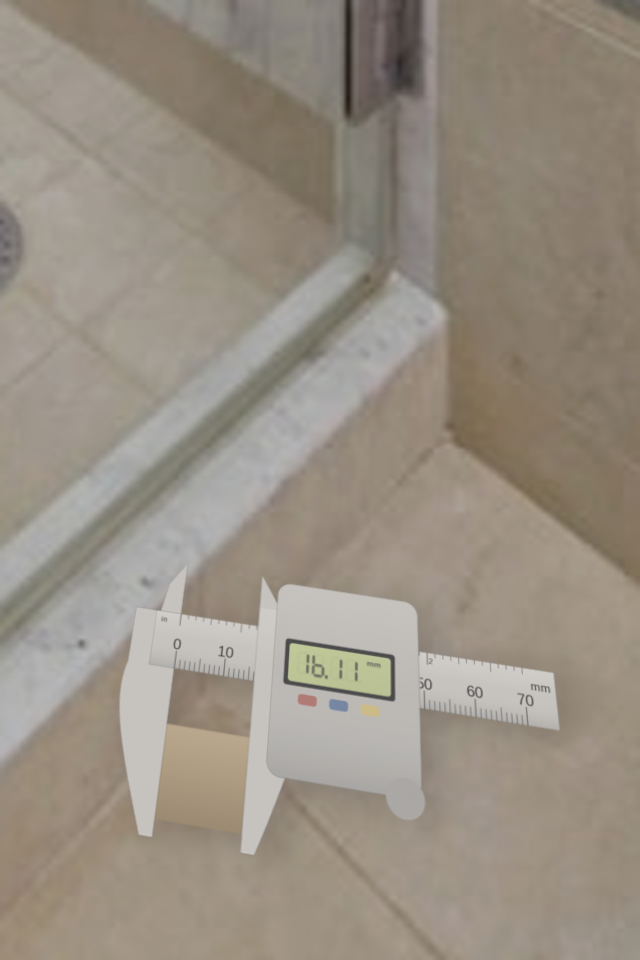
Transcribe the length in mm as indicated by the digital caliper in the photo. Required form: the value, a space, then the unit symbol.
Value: 16.11 mm
